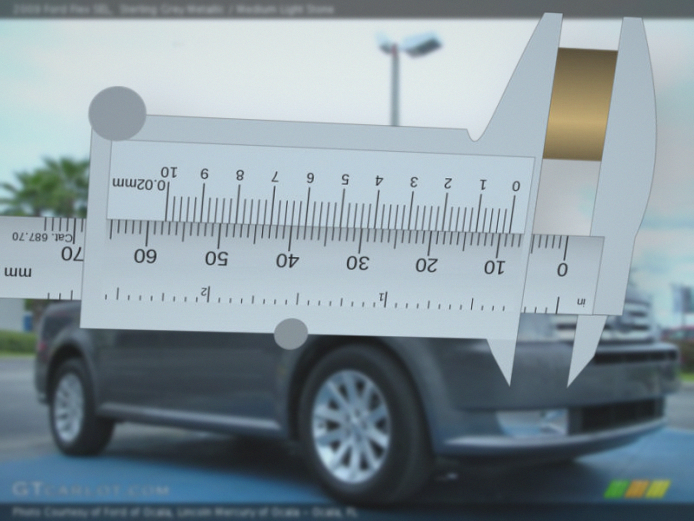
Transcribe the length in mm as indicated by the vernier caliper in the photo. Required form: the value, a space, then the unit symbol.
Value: 8.6 mm
